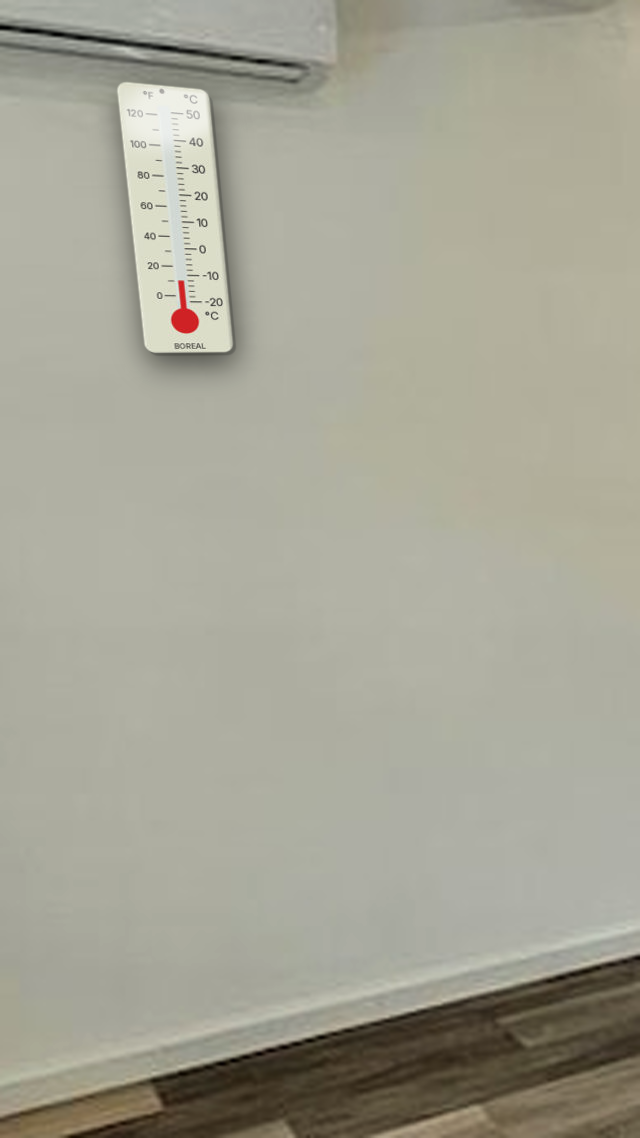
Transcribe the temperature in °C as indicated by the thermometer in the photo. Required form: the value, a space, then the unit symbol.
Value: -12 °C
